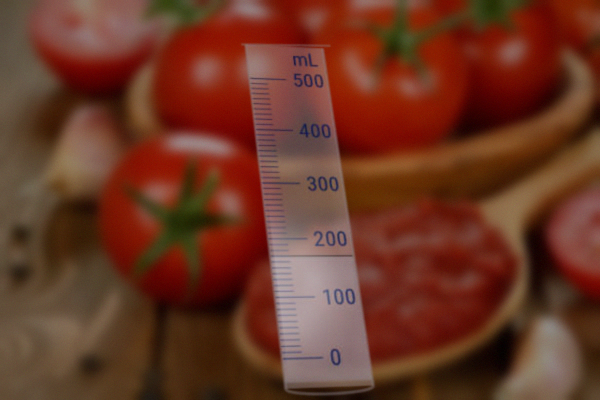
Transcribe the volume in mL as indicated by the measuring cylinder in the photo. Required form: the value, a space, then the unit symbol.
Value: 170 mL
